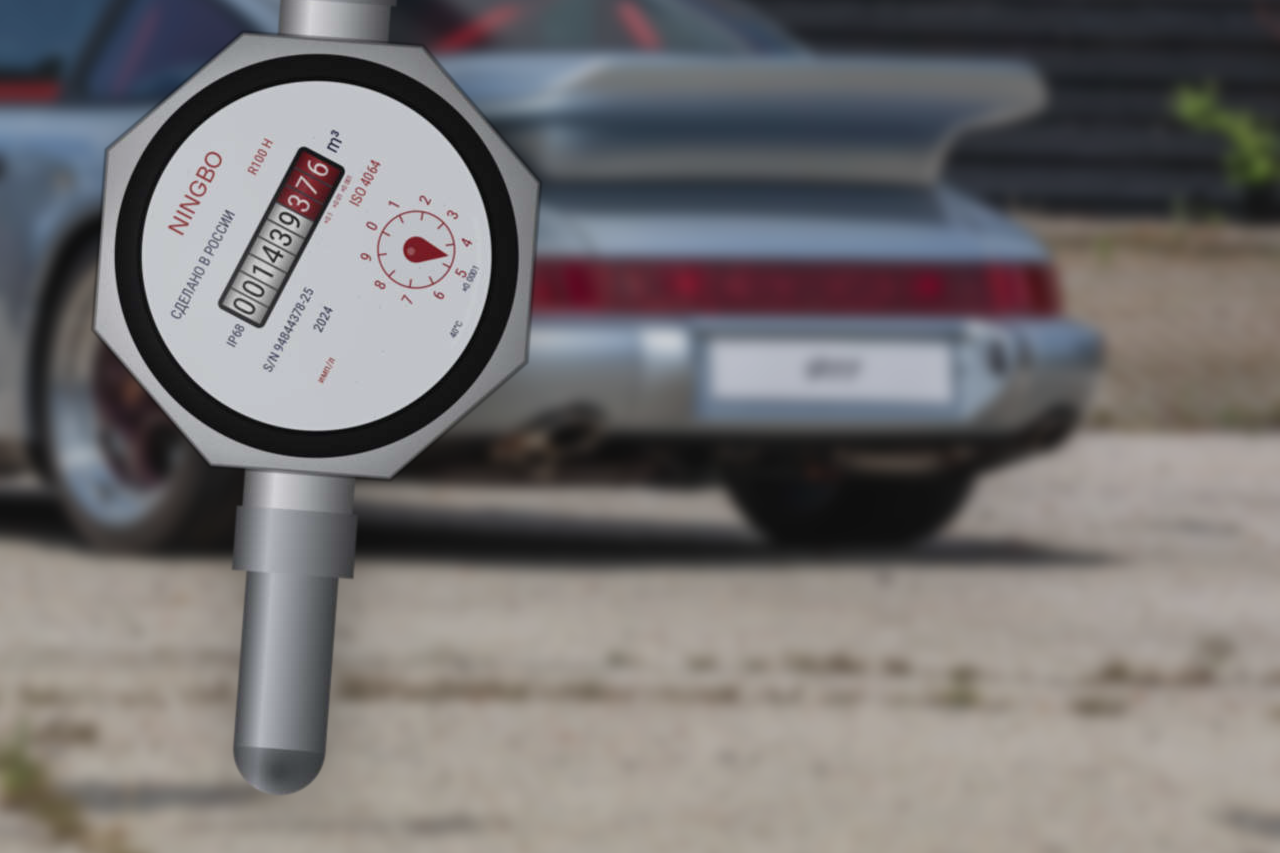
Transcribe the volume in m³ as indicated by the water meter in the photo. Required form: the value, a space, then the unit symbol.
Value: 1439.3764 m³
